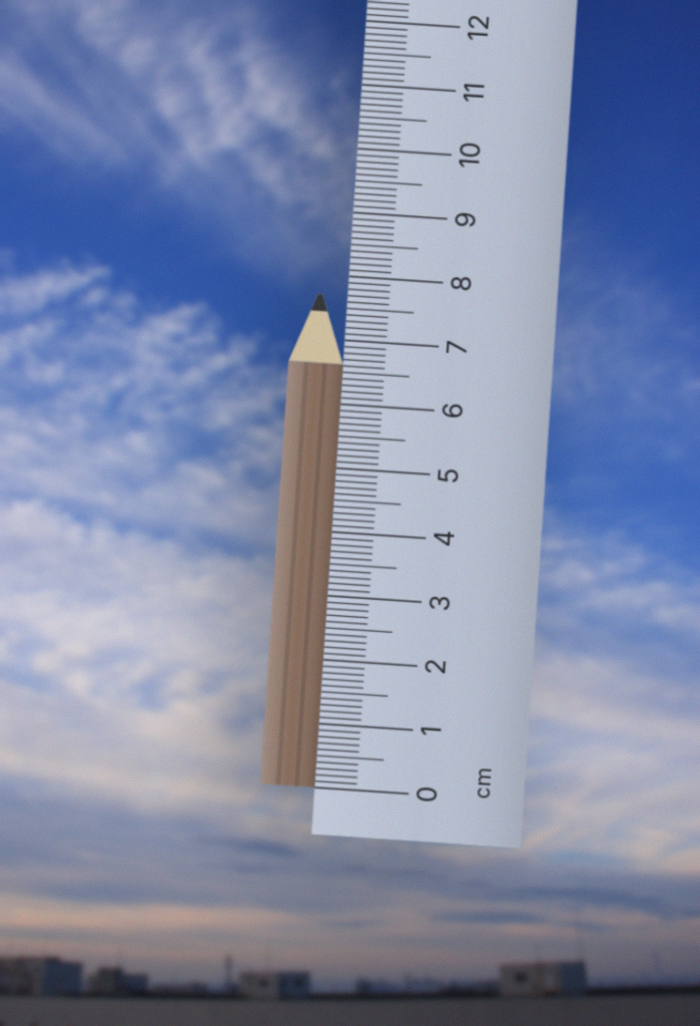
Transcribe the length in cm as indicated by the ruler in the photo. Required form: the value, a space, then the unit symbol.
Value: 7.7 cm
